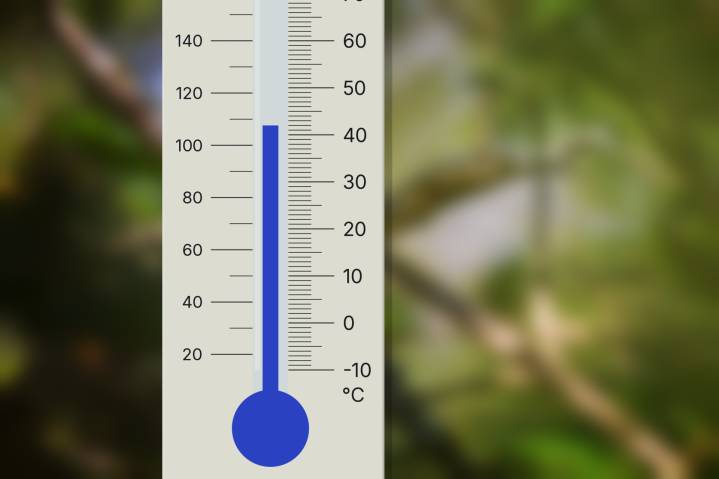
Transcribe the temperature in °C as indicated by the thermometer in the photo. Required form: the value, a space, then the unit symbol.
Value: 42 °C
